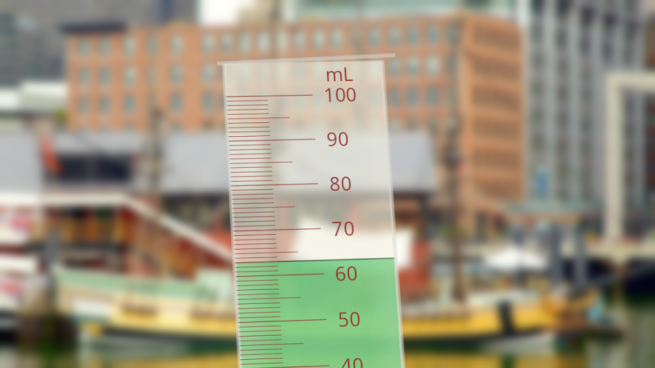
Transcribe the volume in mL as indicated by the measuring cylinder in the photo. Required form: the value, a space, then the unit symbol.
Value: 63 mL
